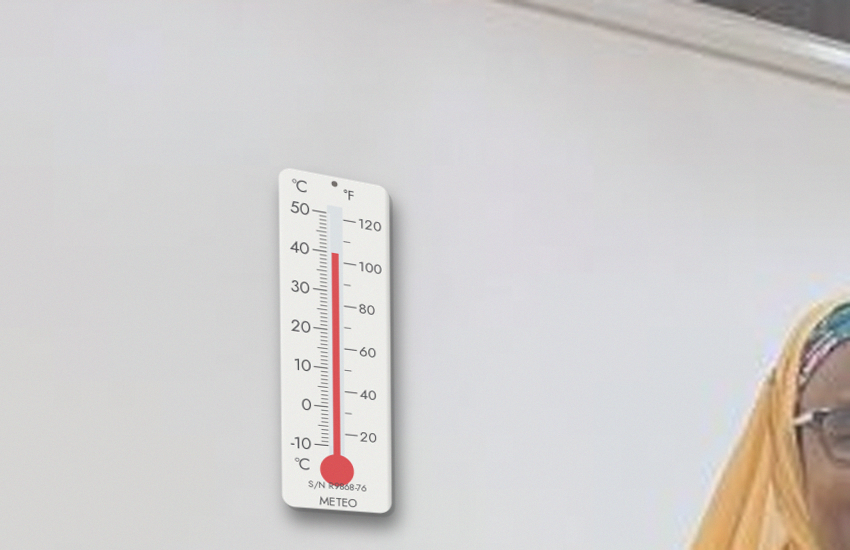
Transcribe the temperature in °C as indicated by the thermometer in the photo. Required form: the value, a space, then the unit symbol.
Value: 40 °C
